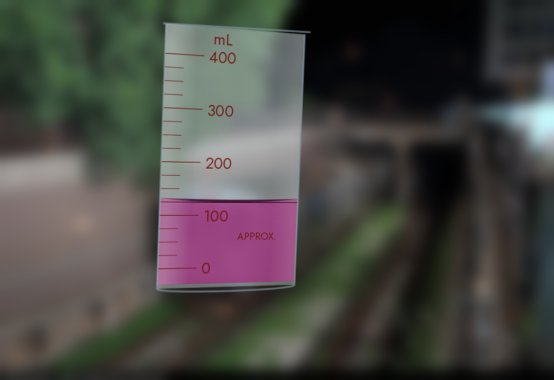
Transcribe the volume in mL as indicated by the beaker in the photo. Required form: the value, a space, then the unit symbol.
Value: 125 mL
